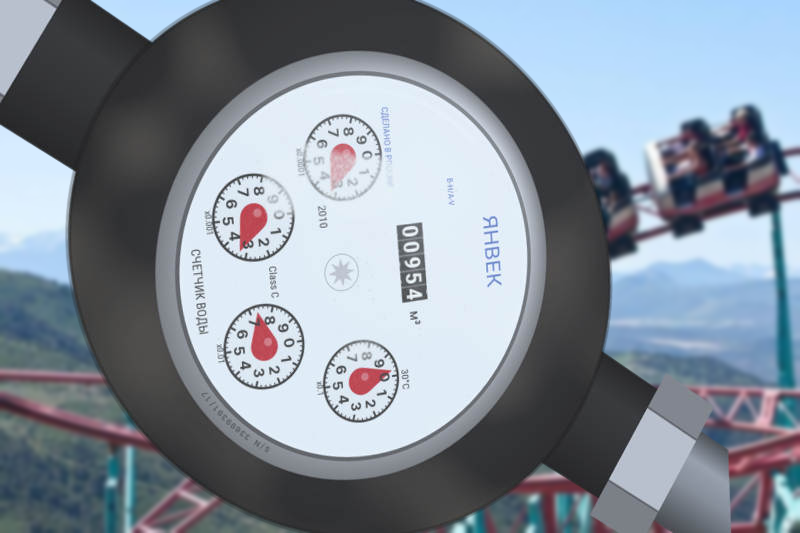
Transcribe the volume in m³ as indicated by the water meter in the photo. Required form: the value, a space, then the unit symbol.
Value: 953.9733 m³
